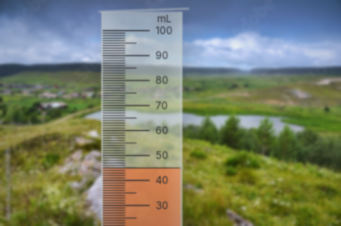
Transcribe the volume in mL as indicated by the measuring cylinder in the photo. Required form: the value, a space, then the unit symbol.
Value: 45 mL
